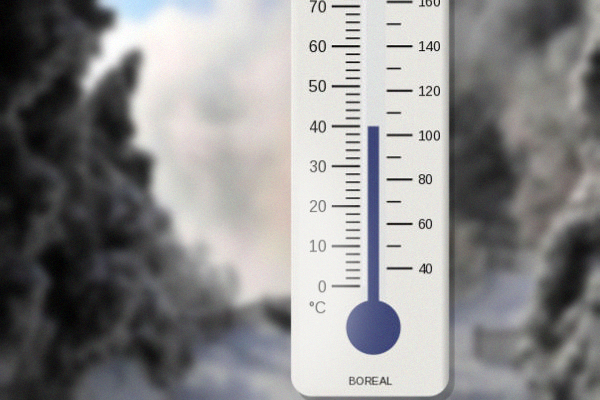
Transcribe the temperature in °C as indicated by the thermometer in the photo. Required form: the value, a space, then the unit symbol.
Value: 40 °C
